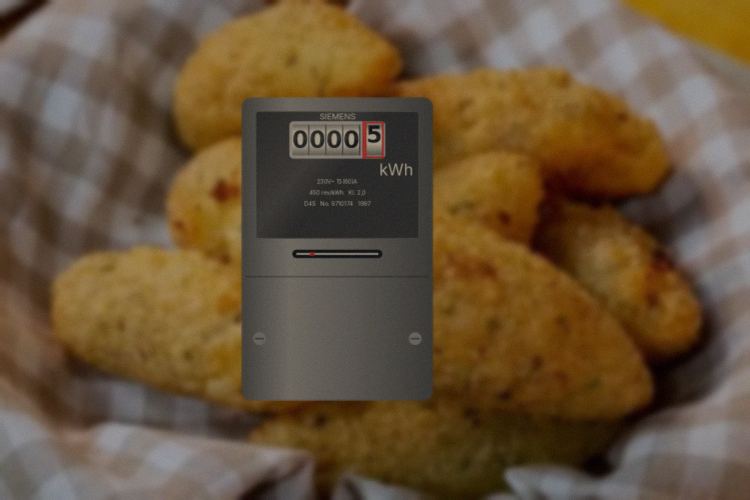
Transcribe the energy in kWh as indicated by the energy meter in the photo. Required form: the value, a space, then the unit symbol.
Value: 0.5 kWh
